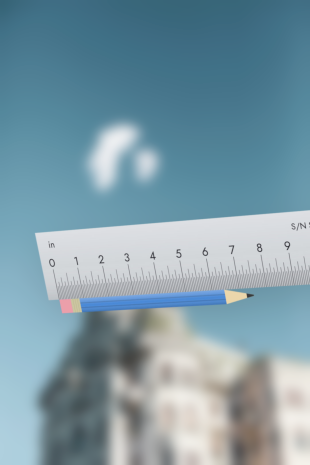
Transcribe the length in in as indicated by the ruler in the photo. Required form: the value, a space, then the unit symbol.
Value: 7.5 in
